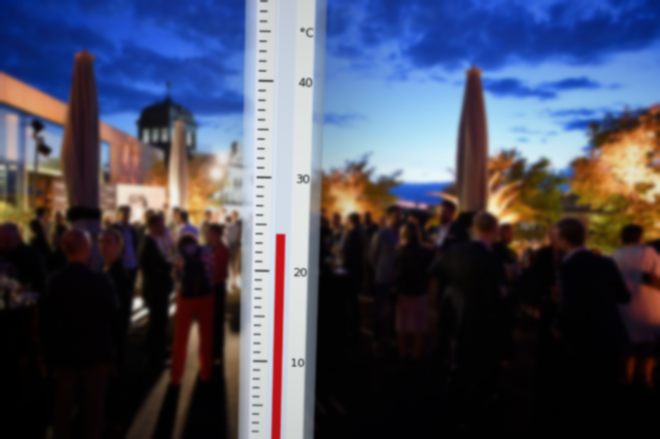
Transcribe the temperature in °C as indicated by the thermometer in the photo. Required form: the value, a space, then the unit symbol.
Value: 24 °C
